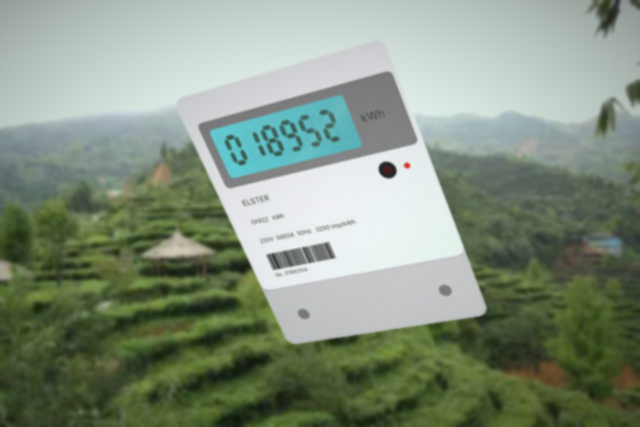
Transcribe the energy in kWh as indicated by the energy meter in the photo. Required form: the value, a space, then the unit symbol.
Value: 18952 kWh
